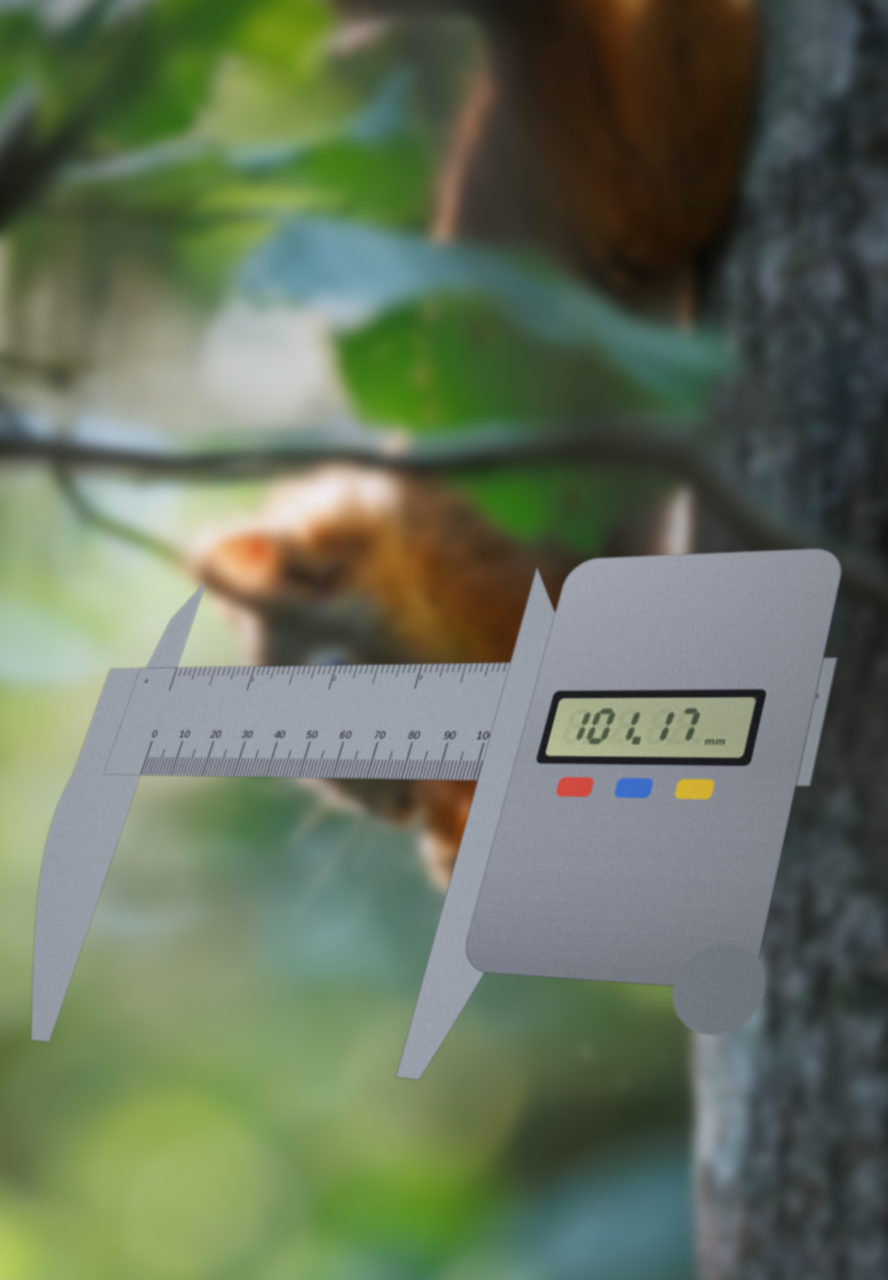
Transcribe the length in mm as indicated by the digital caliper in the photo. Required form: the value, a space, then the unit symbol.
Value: 101.17 mm
